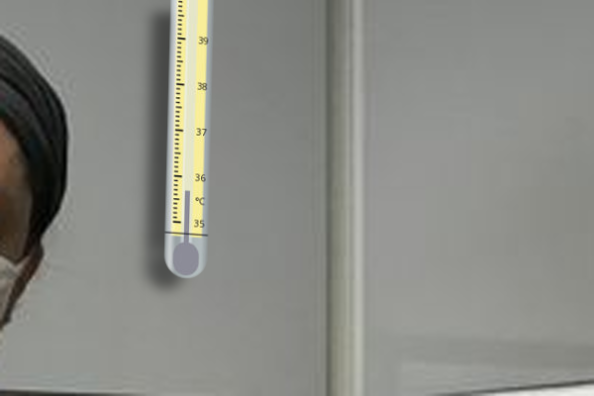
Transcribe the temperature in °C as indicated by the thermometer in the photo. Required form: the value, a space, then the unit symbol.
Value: 35.7 °C
